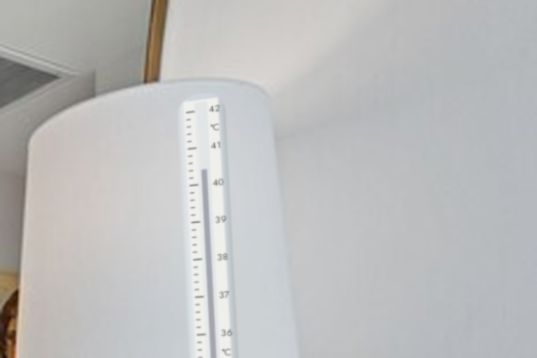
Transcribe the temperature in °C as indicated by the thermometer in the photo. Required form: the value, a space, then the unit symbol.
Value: 40.4 °C
